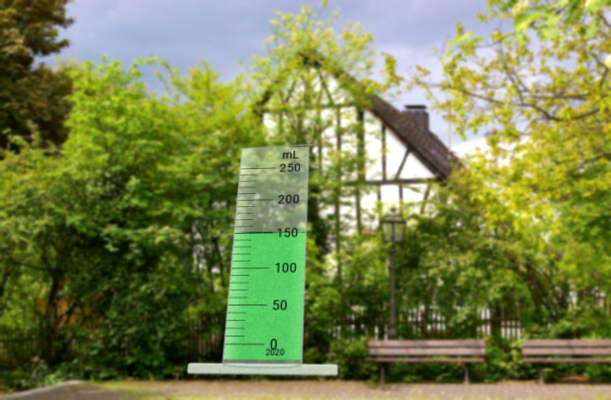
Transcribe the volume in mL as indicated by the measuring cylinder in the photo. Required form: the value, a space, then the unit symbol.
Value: 150 mL
